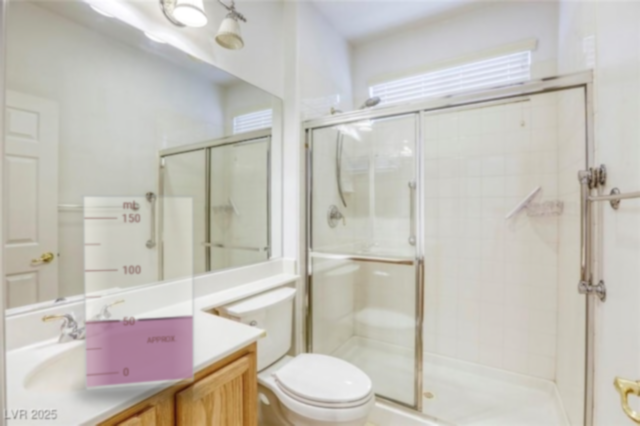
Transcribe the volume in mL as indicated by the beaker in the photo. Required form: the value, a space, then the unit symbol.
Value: 50 mL
